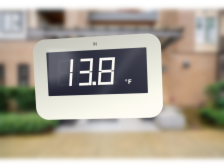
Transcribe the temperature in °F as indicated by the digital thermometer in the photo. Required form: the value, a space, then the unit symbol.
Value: 13.8 °F
